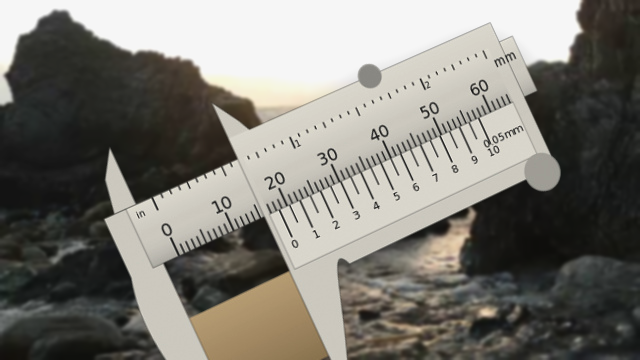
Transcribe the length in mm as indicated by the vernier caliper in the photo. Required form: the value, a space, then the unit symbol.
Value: 18.5 mm
